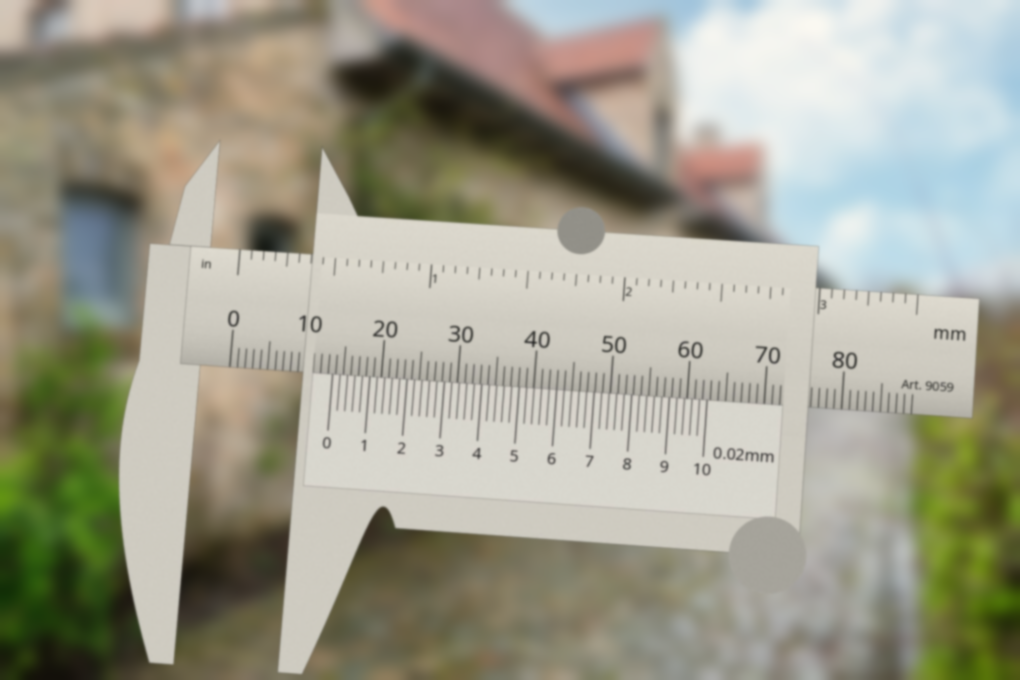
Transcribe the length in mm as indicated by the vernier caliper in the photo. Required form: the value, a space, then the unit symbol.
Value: 13.6 mm
